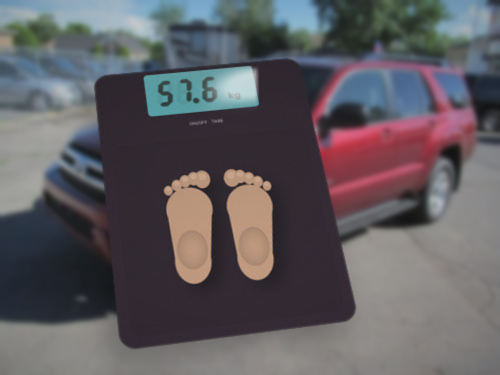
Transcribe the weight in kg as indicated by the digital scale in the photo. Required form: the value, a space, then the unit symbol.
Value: 57.6 kg
